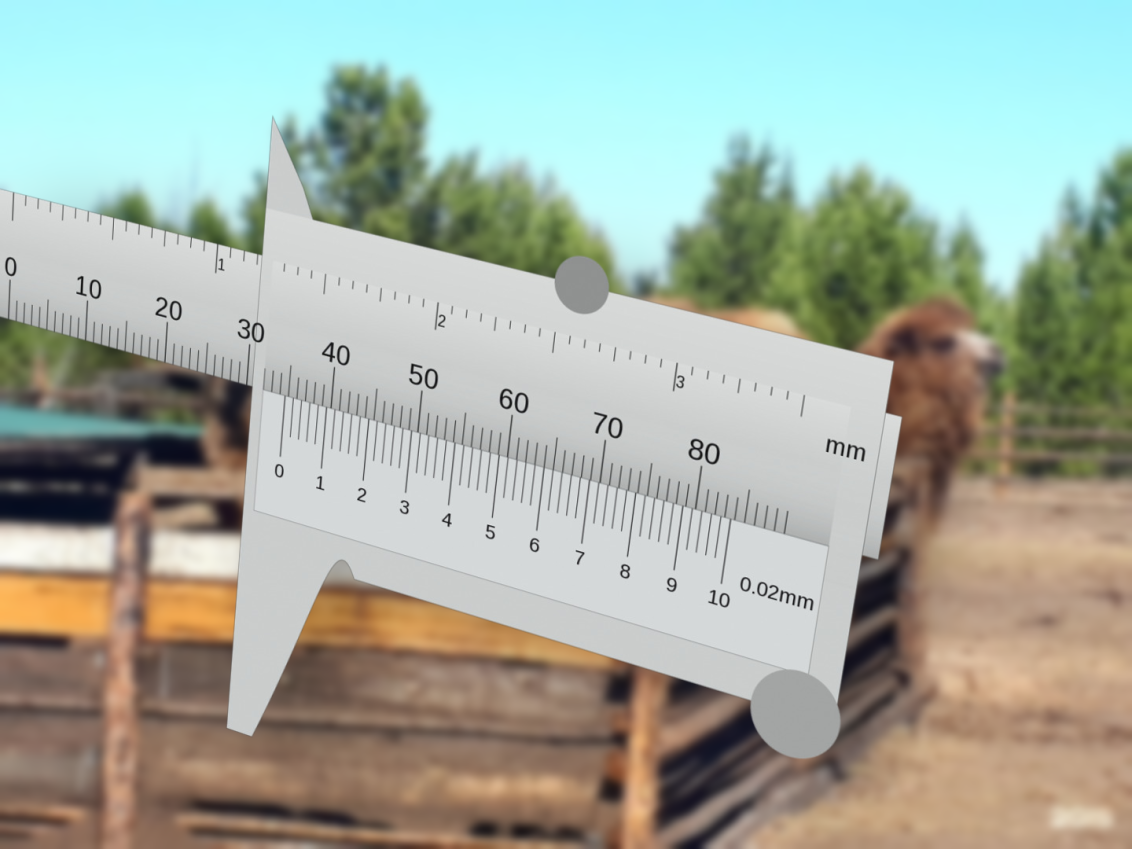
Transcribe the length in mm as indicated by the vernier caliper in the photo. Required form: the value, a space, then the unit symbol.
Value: 34.6 mm
